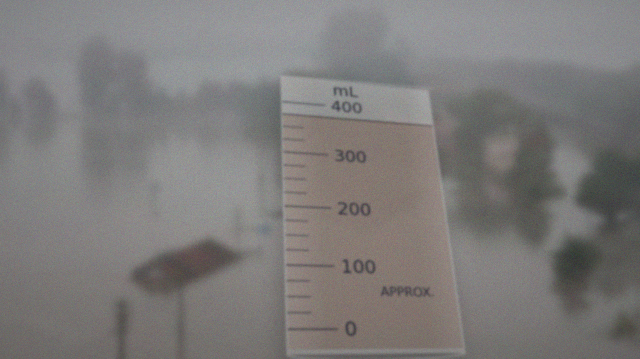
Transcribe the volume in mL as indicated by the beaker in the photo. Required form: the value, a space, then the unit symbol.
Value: 375 mL
